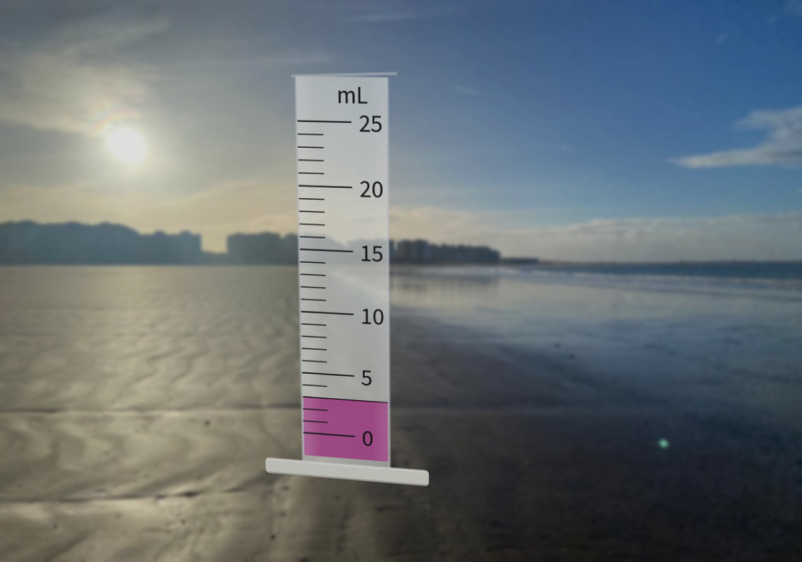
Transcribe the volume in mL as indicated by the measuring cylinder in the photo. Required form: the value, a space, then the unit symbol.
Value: 3 mL
